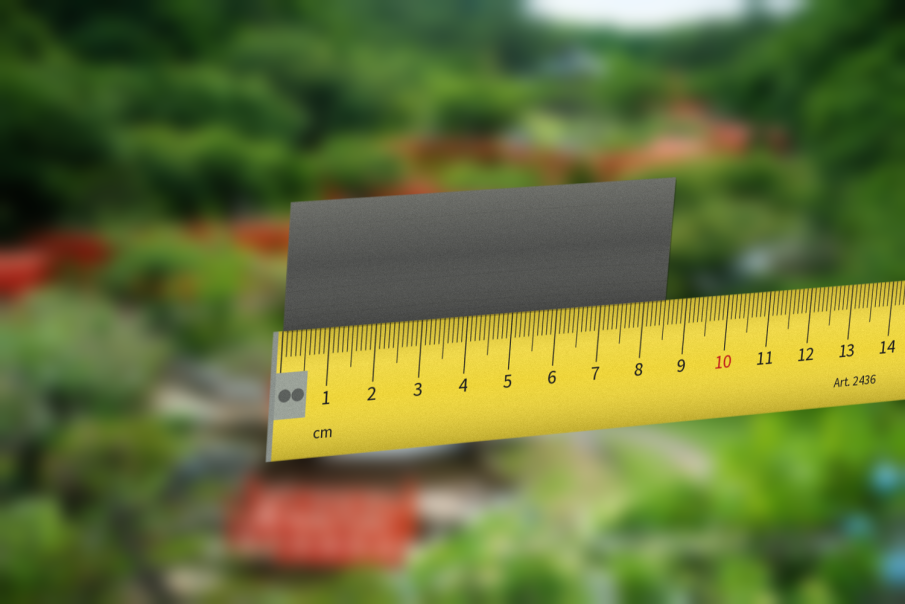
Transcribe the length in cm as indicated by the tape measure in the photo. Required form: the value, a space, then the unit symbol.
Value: 8.5 cm
